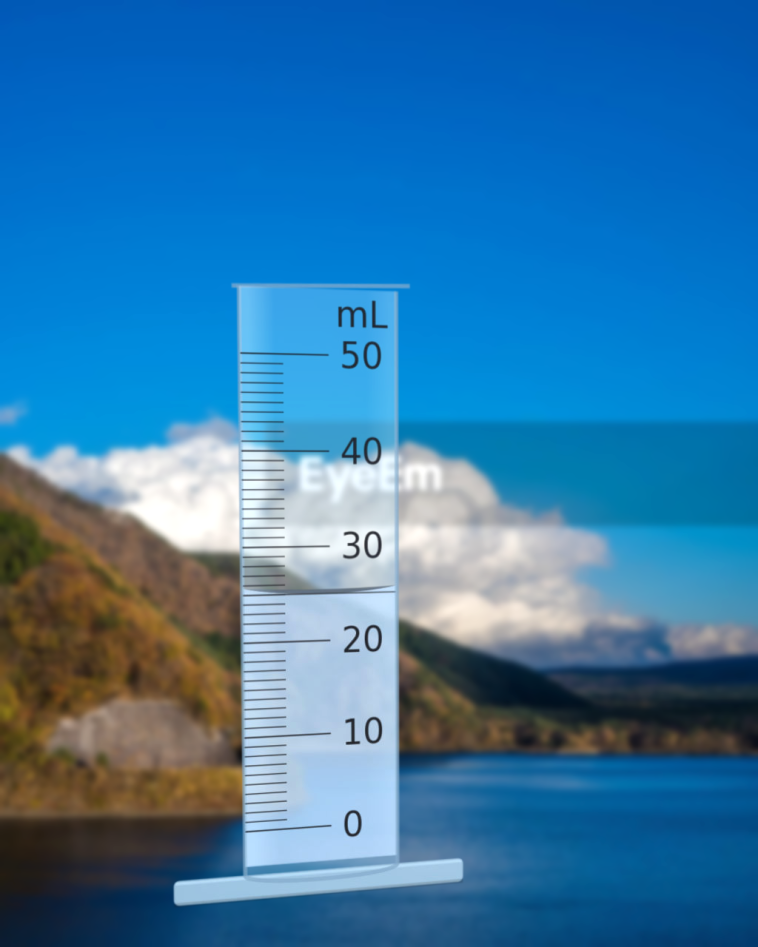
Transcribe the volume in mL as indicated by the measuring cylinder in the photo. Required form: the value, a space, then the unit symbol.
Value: 25 mL
